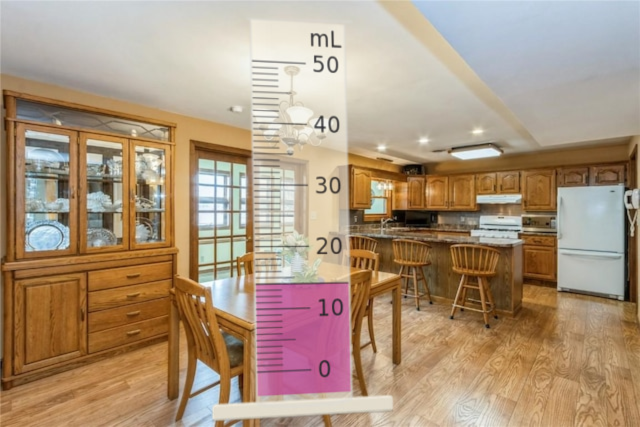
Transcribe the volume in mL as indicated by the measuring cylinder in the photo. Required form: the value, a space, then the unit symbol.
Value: 14 mL
